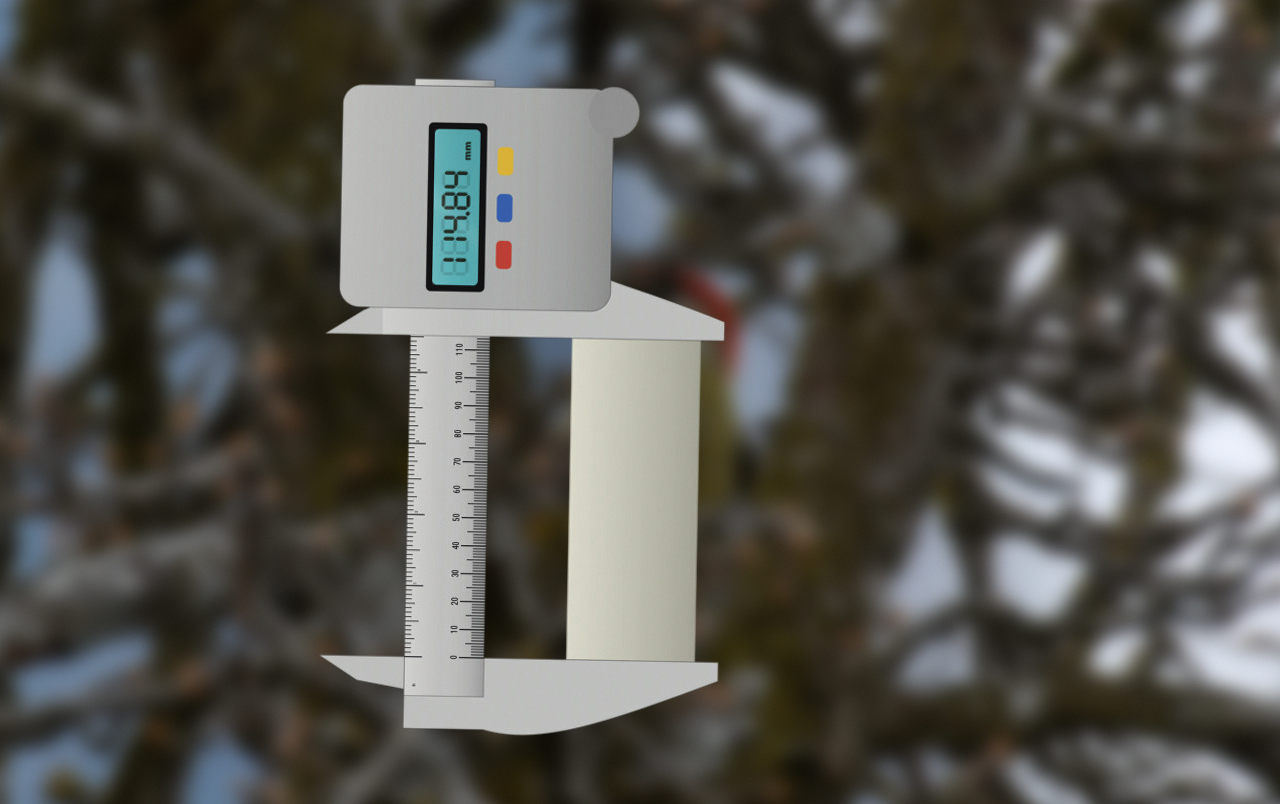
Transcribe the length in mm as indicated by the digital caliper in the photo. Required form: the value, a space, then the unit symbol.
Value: 114.84 mm
